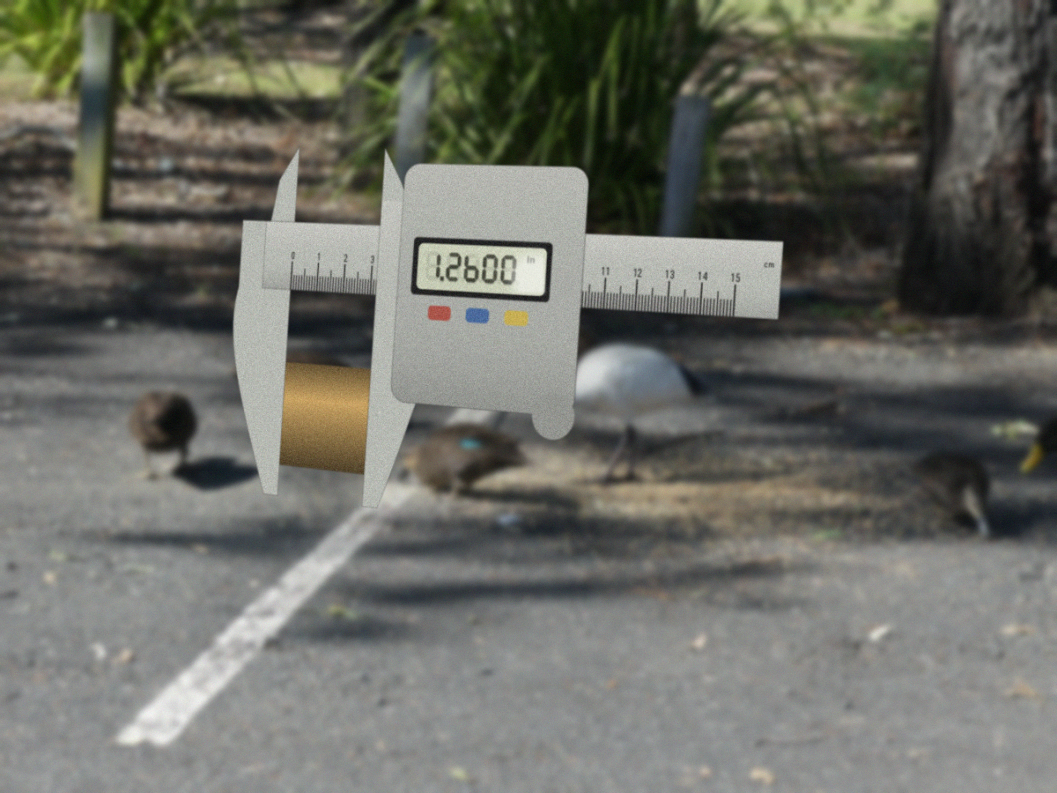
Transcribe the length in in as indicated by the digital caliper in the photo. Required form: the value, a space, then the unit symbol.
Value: 1.2600 in
